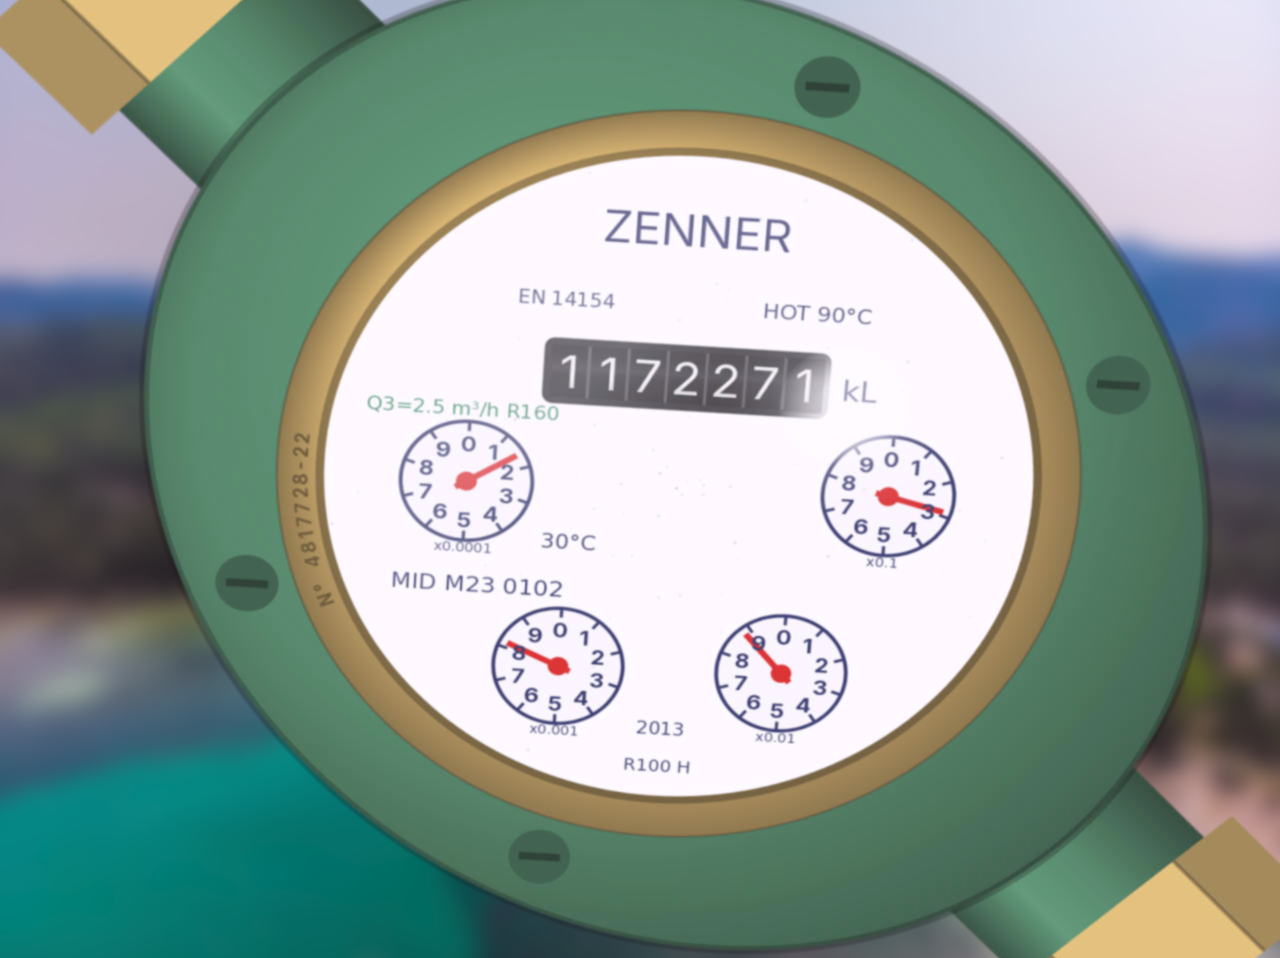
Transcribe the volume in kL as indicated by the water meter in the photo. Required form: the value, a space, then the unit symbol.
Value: 1172271.2881 kL
